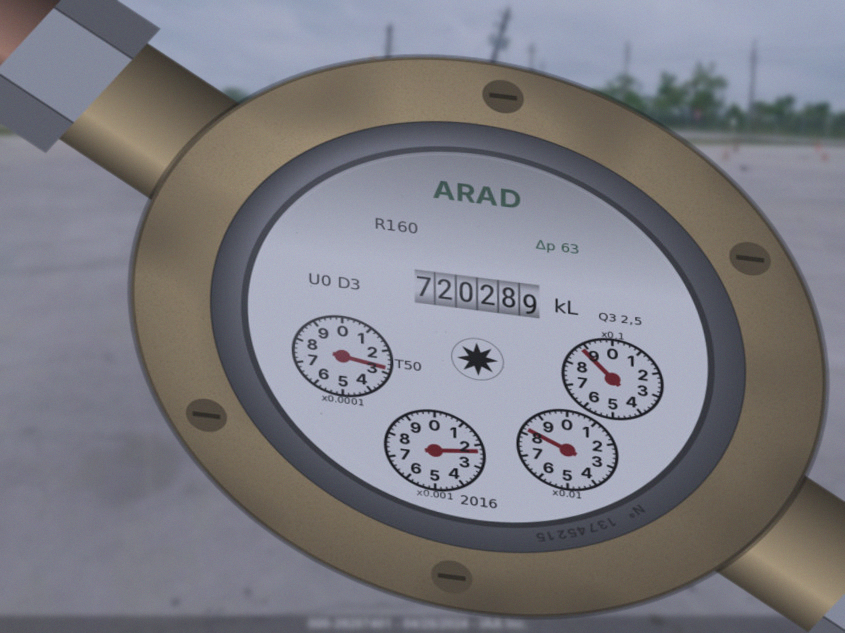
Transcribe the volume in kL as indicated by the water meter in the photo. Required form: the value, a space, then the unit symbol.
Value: 720288.8822 kL
